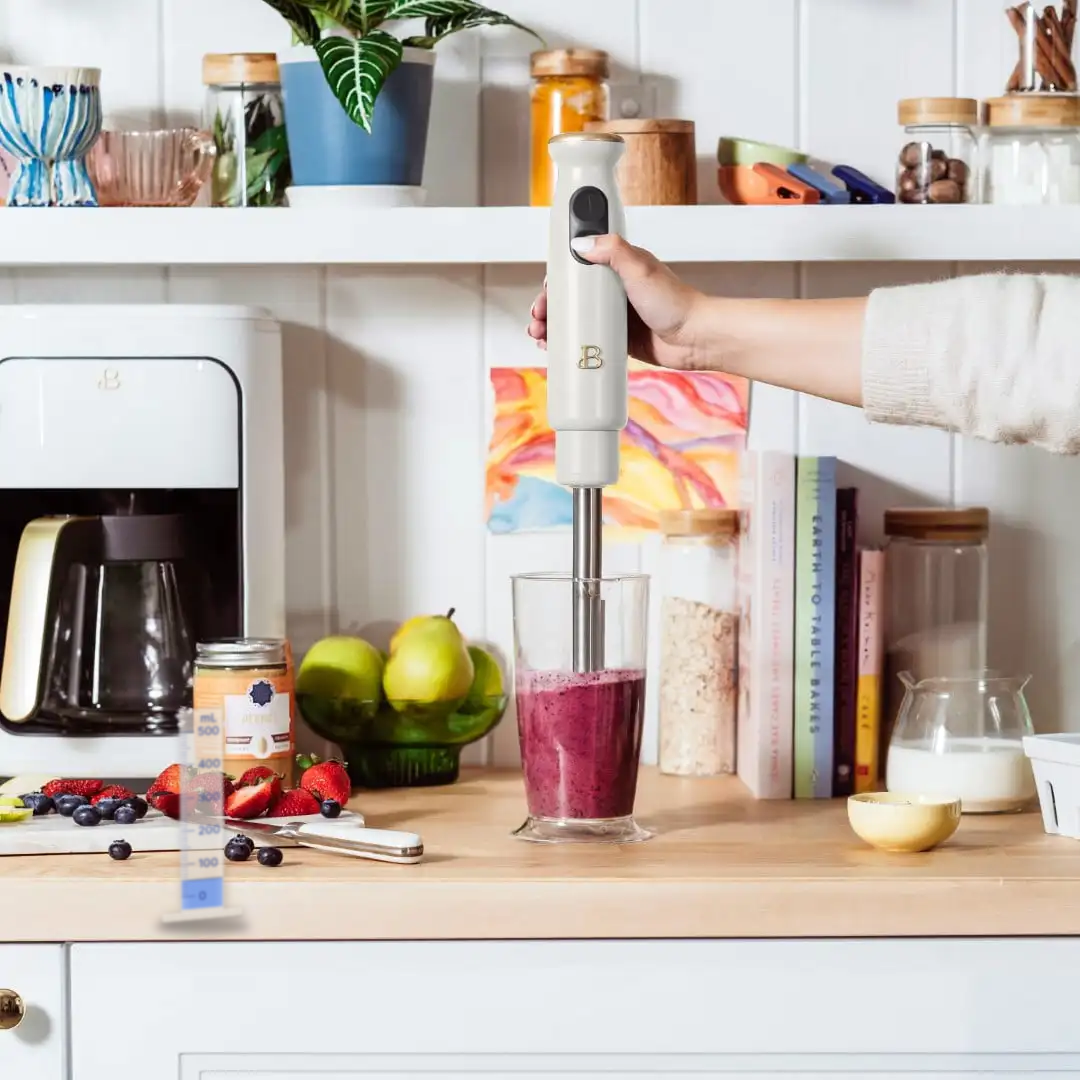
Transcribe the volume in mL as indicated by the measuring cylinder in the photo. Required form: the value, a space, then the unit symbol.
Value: 50 mL
